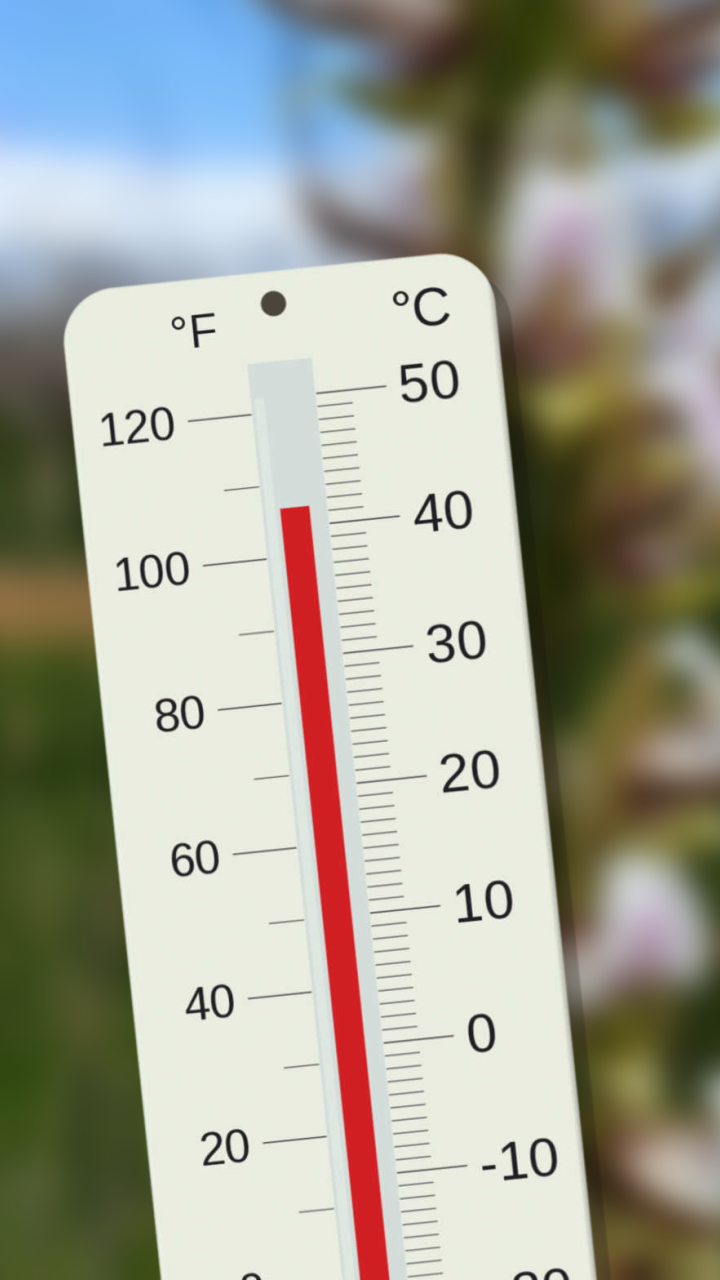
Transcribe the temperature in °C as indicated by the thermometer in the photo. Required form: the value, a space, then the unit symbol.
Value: 41.5 °C
